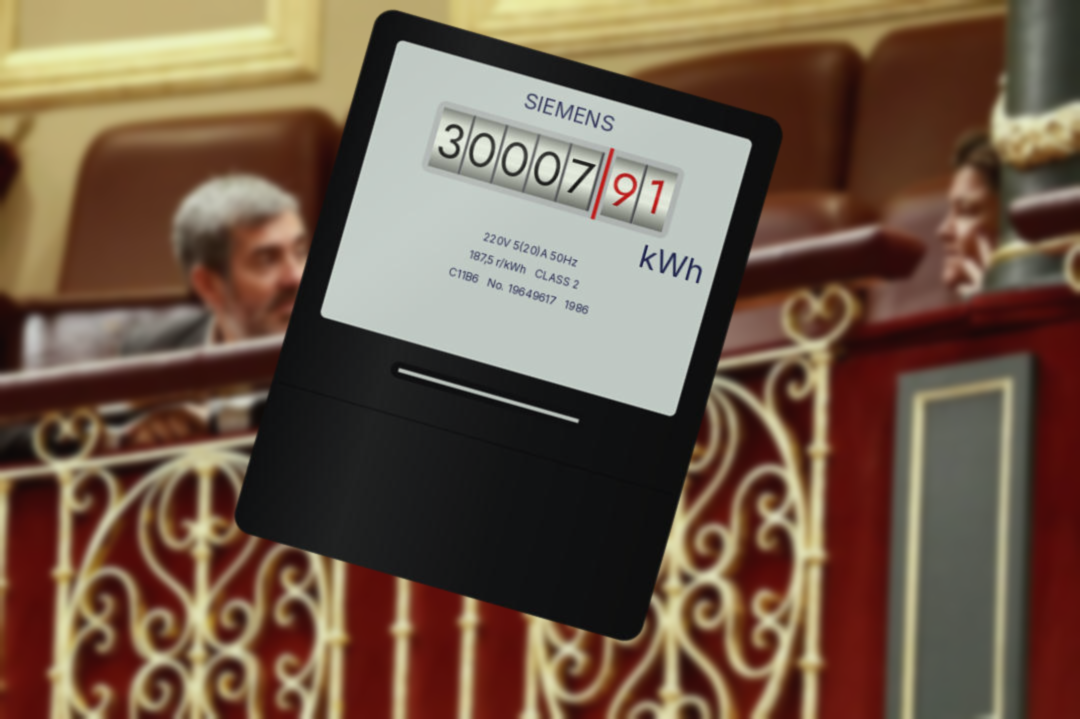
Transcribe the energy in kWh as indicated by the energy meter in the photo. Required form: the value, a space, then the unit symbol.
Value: 30007.91 kWh
